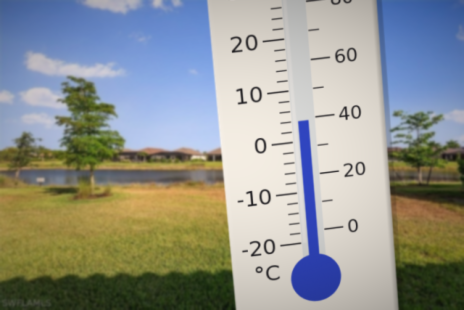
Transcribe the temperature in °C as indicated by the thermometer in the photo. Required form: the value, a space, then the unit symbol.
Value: 4 °C
